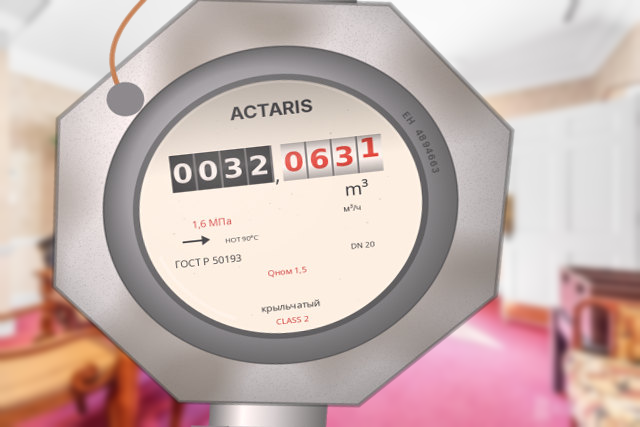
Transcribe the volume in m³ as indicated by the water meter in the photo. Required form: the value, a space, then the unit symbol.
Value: 32.0631 m³
